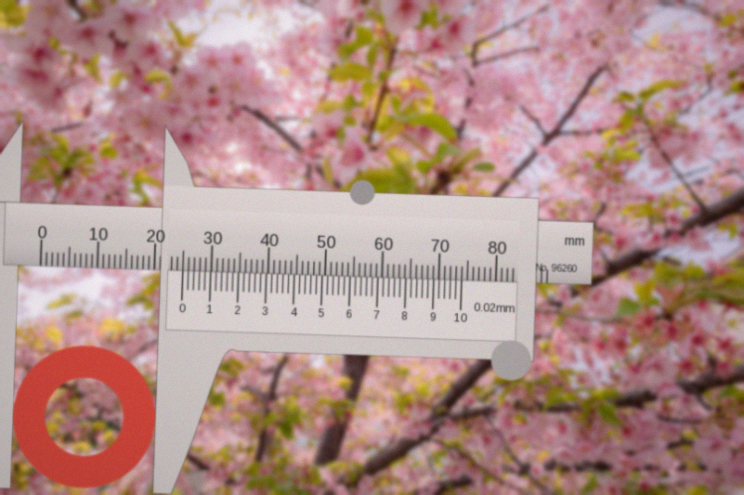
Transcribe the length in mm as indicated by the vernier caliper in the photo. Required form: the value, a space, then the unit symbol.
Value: 25.0 mm
